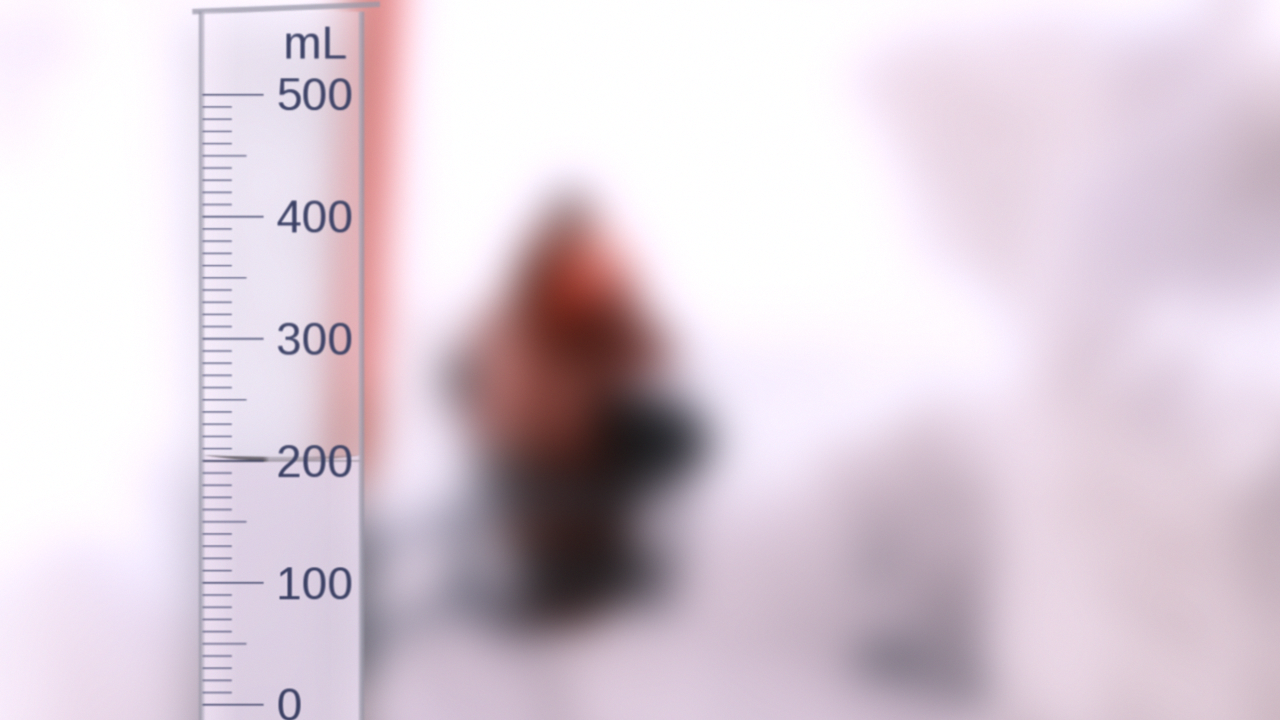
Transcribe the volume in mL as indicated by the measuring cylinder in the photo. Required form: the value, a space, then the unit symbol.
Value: 200 mL
